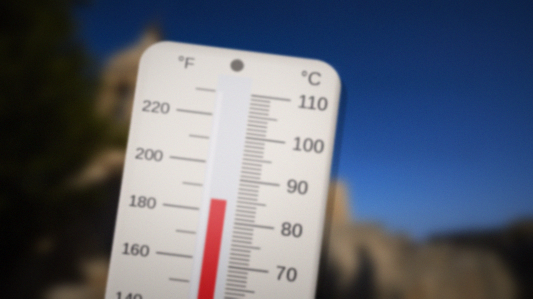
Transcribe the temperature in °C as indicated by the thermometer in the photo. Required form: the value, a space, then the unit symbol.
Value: 85 °C
